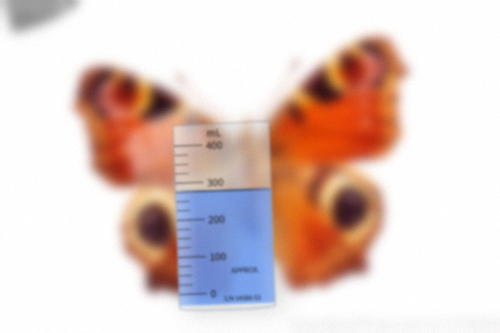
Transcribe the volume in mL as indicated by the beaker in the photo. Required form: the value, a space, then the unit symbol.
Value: 275 mL
